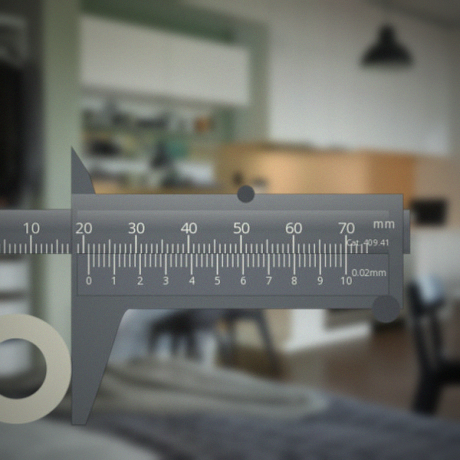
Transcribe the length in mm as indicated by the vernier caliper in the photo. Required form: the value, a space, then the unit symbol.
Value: 21.0 mm
